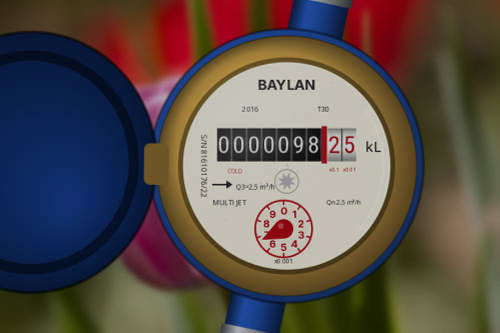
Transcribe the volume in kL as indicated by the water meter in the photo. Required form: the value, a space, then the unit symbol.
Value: 98.256 kL
